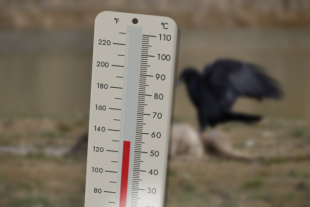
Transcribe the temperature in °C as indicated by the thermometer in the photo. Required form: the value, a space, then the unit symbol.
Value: 55 °C
